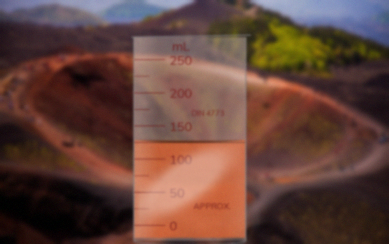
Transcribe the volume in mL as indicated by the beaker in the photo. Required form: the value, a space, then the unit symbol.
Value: 125 mL
